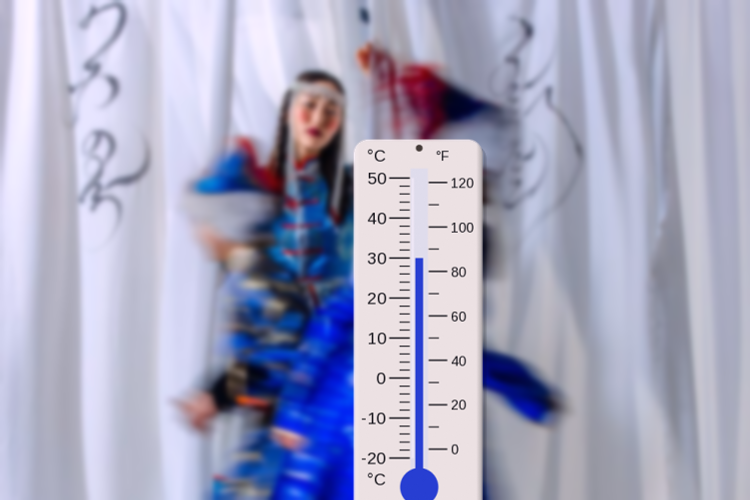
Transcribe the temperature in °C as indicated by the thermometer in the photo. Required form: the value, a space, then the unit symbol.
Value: 30 °C
